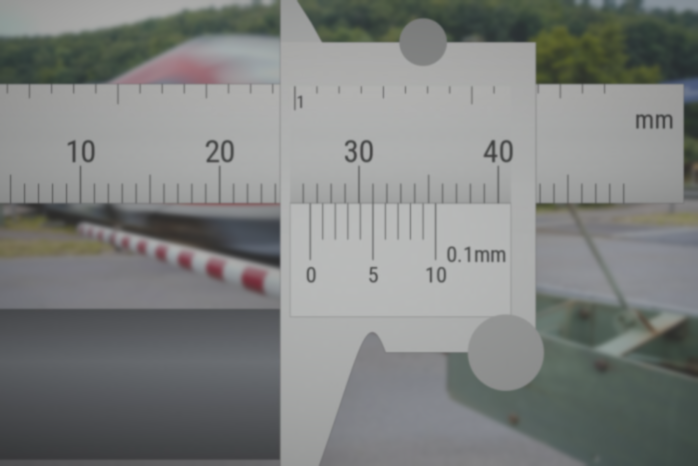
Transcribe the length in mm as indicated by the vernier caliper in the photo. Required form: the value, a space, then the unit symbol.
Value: 26.5 mm
